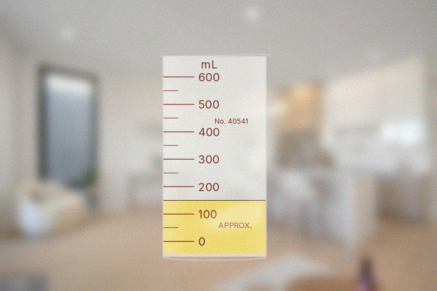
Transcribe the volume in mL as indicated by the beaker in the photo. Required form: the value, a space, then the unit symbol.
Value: 150 mL
